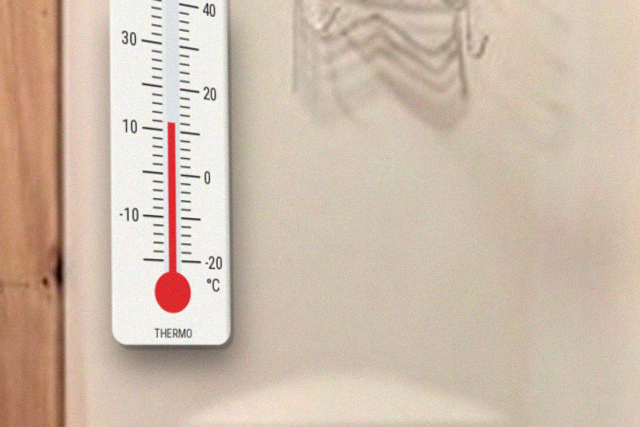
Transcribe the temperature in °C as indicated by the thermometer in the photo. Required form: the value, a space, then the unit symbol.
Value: 12 °C
